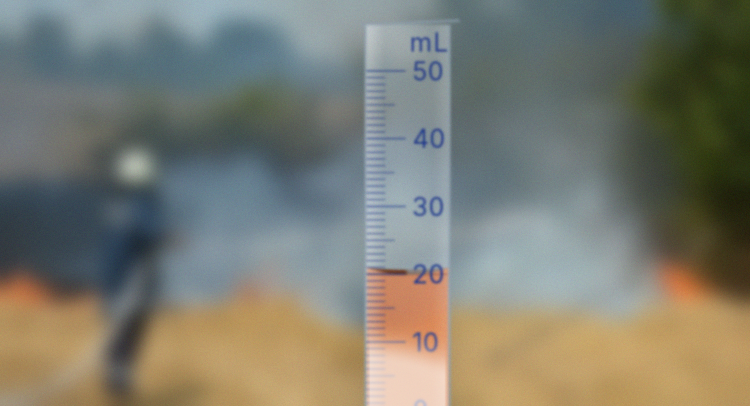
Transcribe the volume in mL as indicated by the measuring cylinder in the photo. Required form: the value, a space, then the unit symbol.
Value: 20 mL
